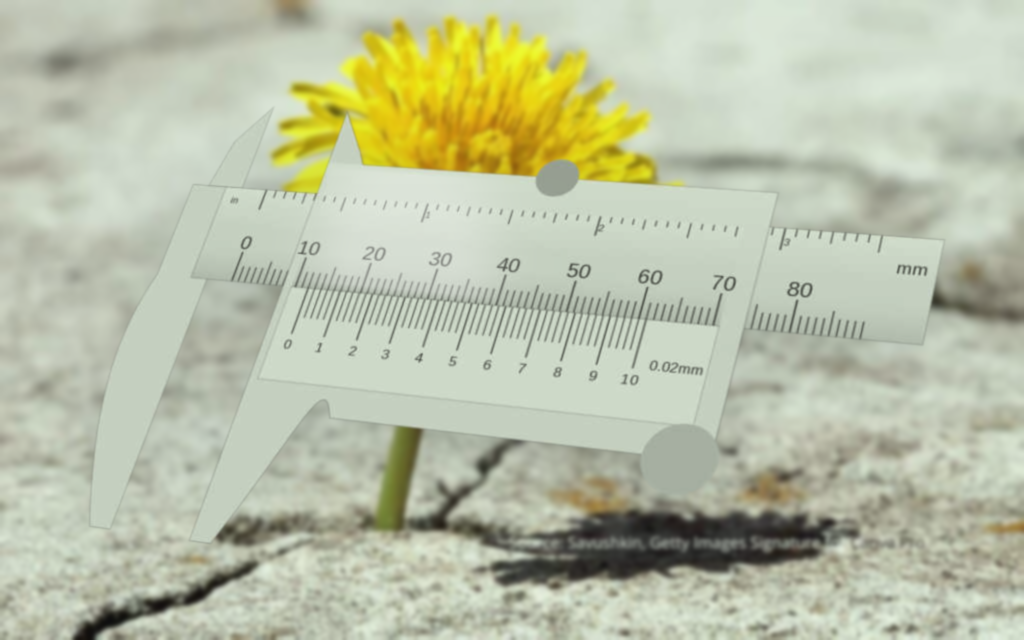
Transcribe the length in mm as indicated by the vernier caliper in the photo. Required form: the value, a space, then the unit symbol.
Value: 12.0 mm
